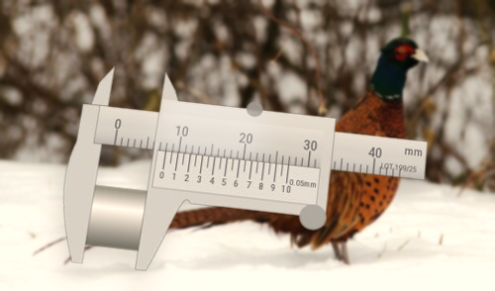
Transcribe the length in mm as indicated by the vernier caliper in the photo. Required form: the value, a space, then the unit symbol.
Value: 8.0 mm
